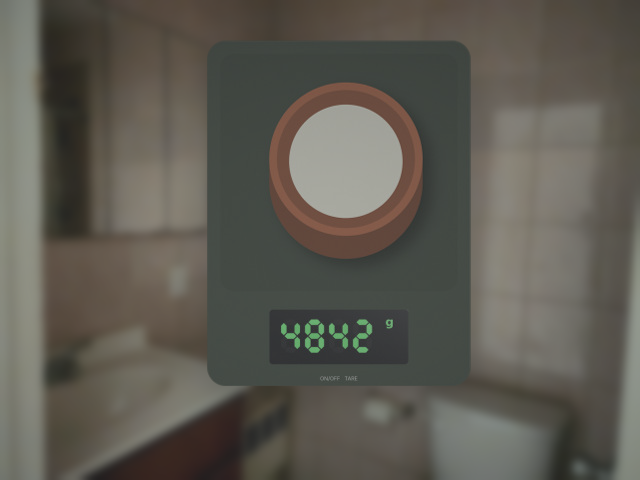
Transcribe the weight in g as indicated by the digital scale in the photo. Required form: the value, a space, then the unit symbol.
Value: 4842 g
